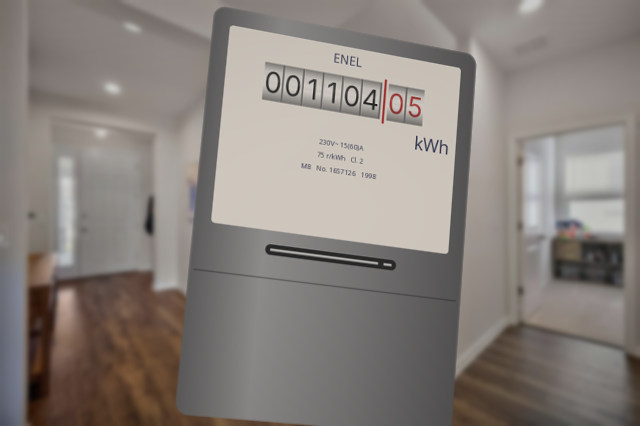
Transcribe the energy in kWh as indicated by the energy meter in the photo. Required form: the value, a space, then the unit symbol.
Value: 1104.05 kWh
